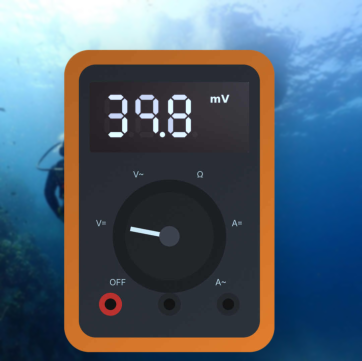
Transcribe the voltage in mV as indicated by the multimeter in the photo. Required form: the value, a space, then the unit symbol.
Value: 39.8 mV
